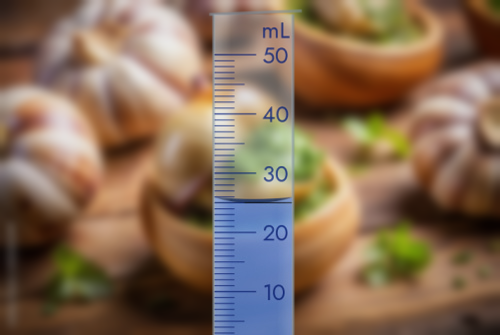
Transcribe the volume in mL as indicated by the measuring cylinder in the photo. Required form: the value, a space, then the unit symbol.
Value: 25 mL
